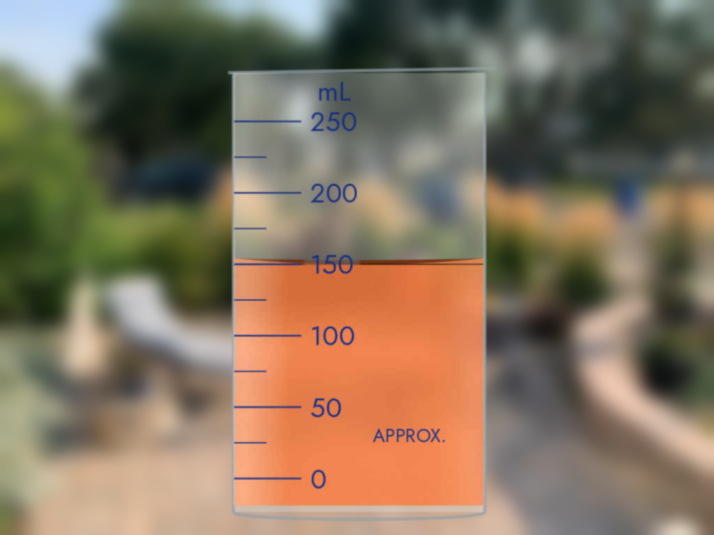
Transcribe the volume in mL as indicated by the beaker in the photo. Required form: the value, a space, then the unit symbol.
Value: 150 mL
